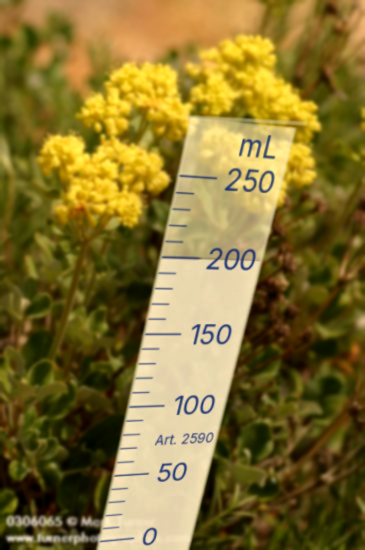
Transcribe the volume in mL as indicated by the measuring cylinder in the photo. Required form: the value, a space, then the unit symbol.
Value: 200 mL
